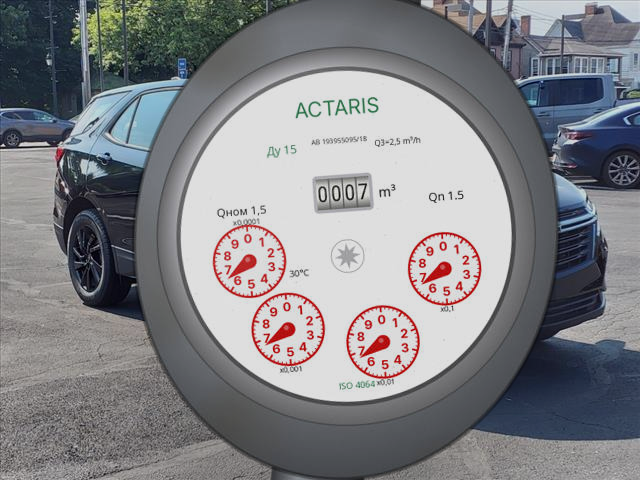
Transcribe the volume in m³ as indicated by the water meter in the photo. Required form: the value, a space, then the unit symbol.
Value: 7.6666 m³
